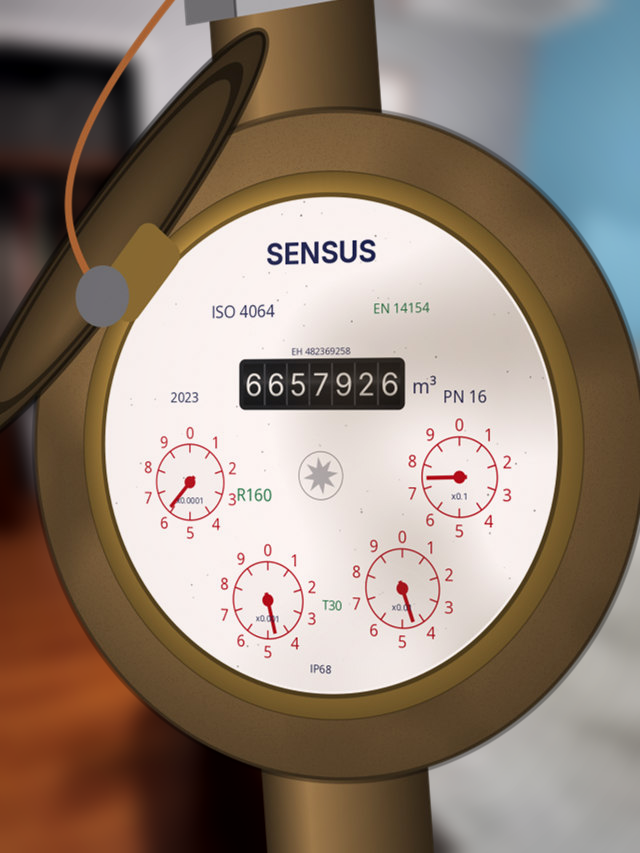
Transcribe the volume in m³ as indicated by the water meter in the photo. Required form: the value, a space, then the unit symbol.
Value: 6657926.7446 m³
